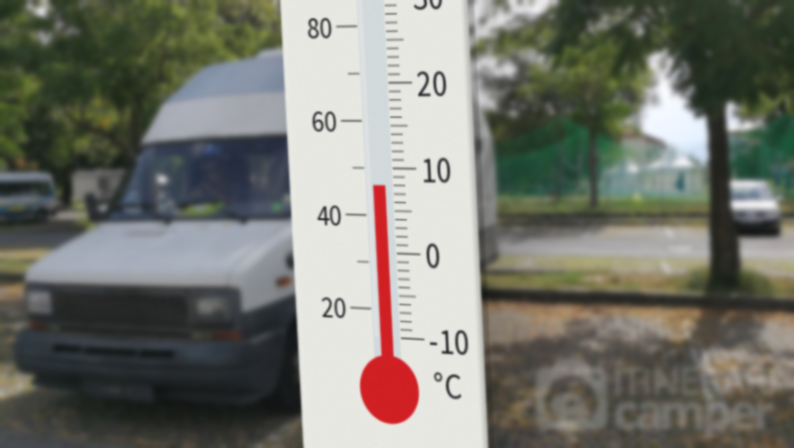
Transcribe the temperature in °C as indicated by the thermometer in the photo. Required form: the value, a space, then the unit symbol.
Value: 8 °C
